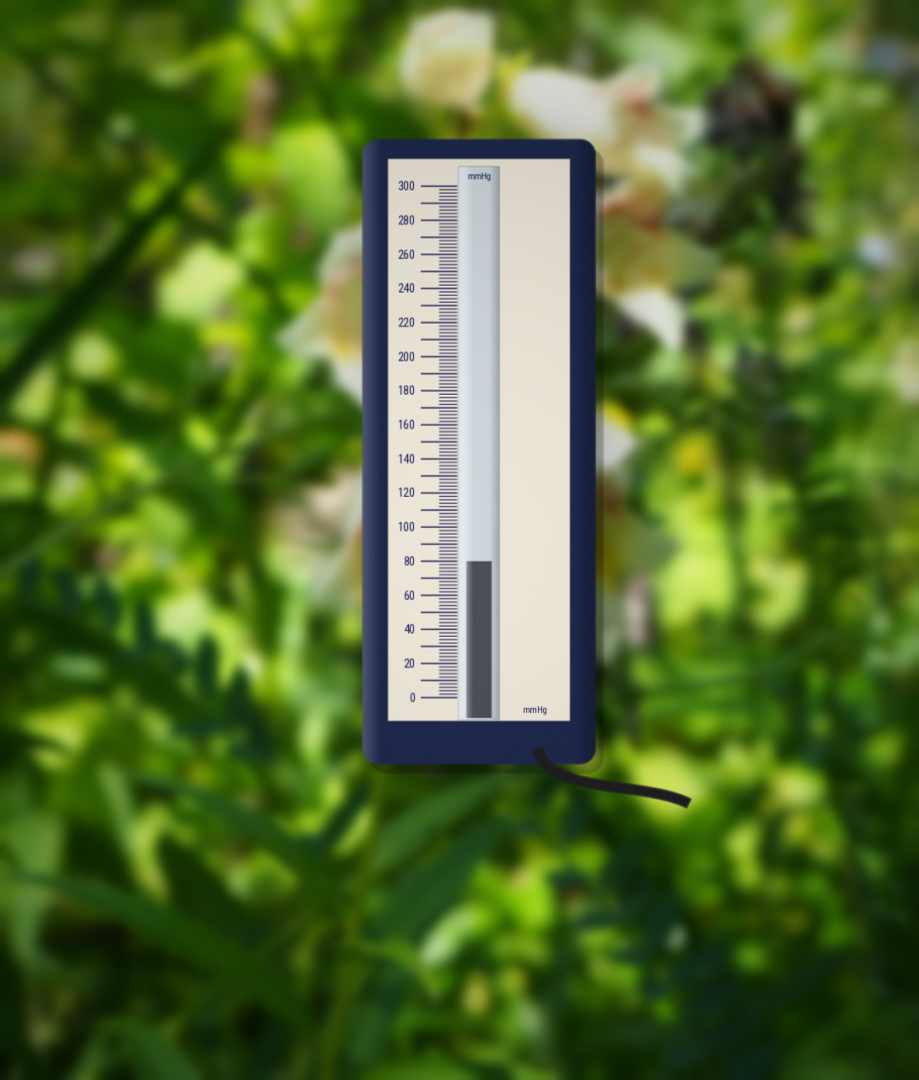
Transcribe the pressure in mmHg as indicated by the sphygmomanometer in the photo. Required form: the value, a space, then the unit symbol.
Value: 80 mmHg
